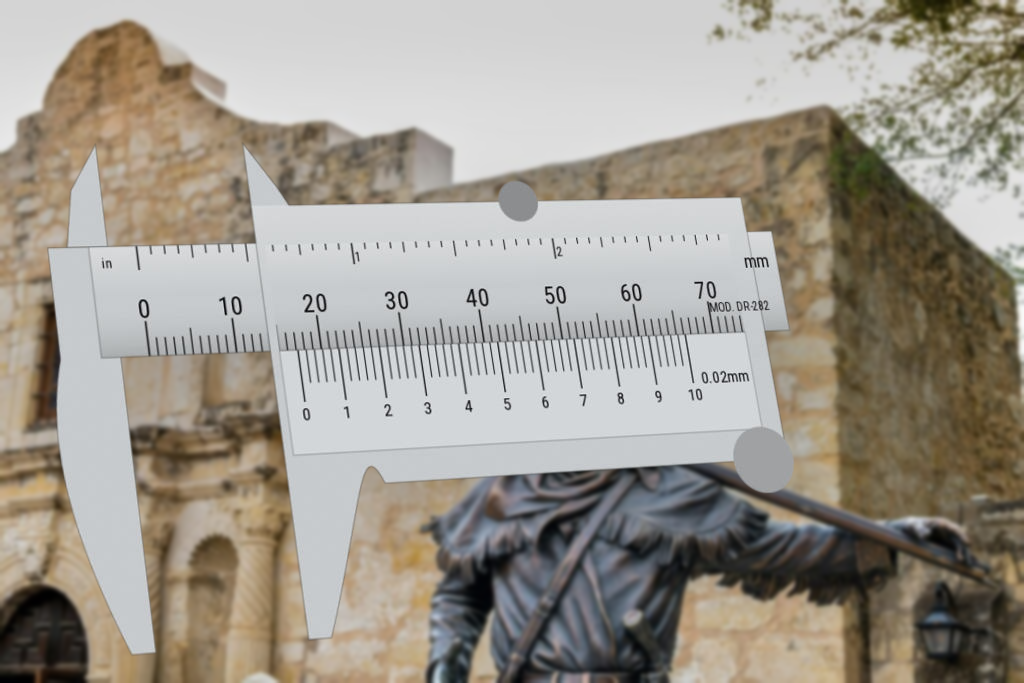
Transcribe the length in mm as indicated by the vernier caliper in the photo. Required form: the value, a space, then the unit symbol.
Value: 17.2 mm
